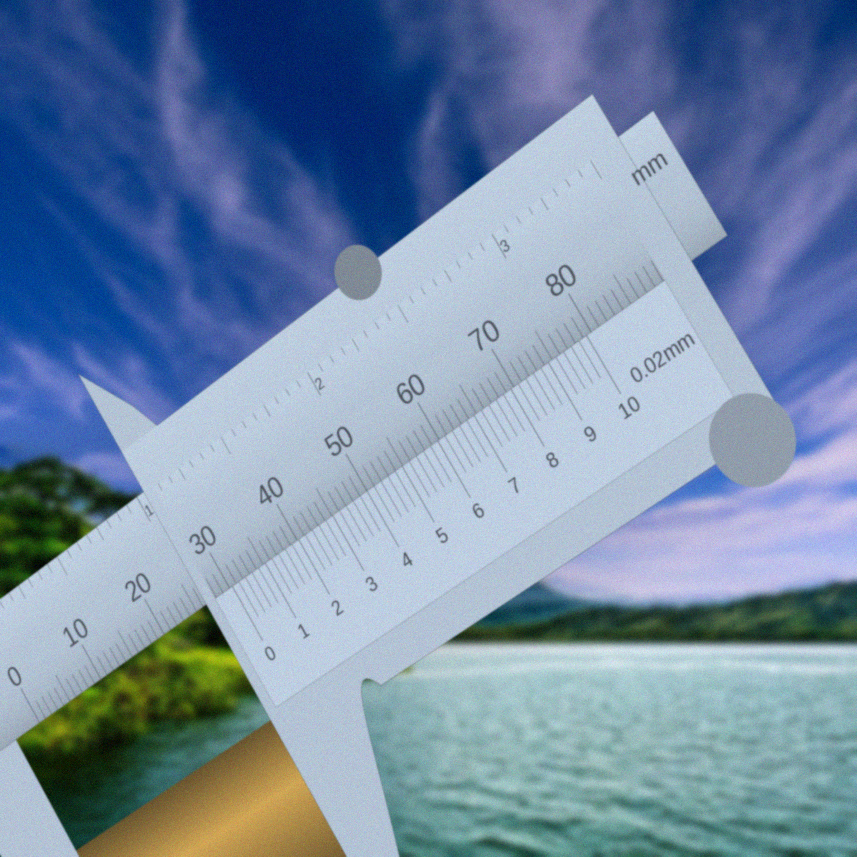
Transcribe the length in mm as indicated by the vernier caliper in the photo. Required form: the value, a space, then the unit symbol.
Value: 30.4 mm
